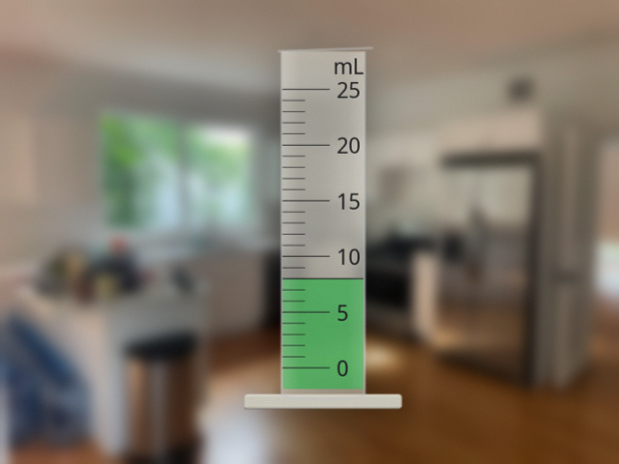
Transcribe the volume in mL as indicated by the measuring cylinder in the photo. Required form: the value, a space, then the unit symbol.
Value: 8 mL
